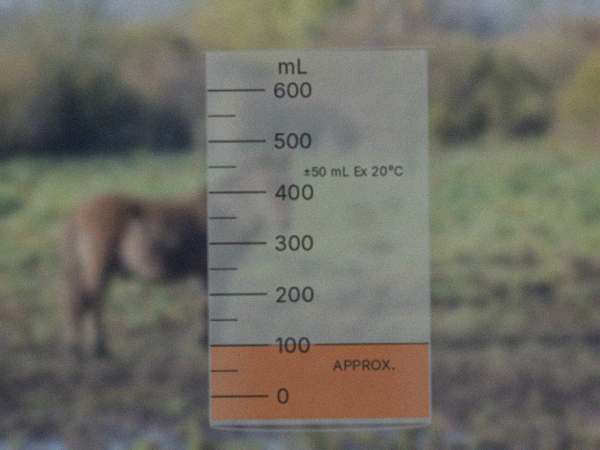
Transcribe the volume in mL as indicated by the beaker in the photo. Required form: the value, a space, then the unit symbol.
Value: 100 mL
